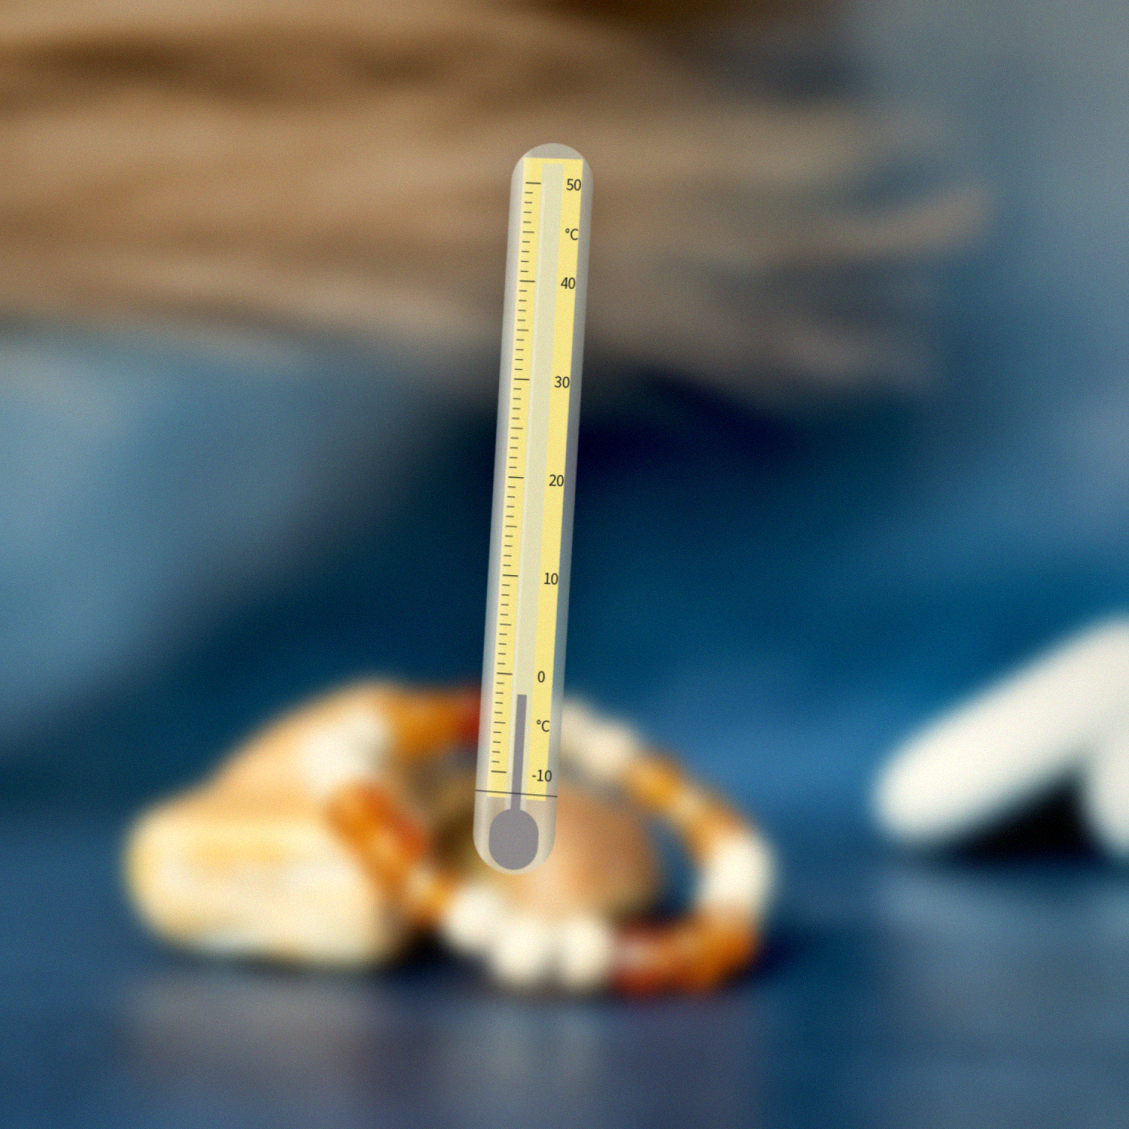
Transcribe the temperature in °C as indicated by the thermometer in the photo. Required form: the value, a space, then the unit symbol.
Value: -2 °C
